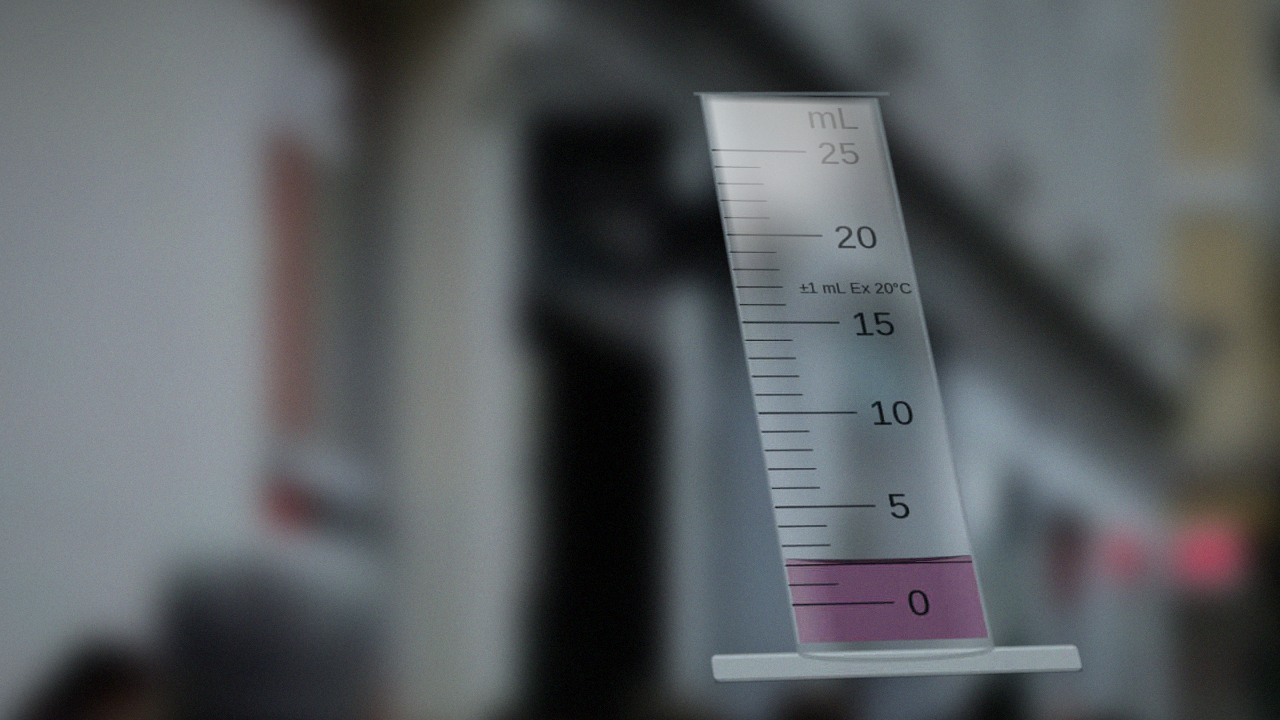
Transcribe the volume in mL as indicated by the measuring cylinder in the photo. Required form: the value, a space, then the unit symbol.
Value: 2 mL
